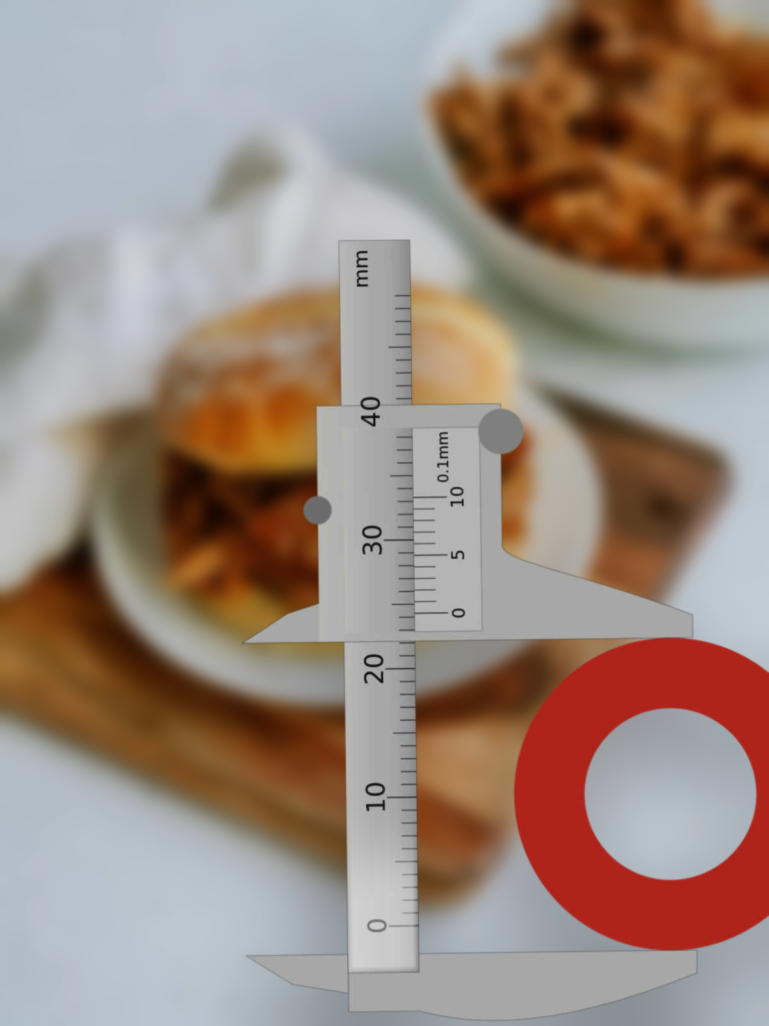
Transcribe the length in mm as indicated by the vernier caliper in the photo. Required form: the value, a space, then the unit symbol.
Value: 24.3 mm
